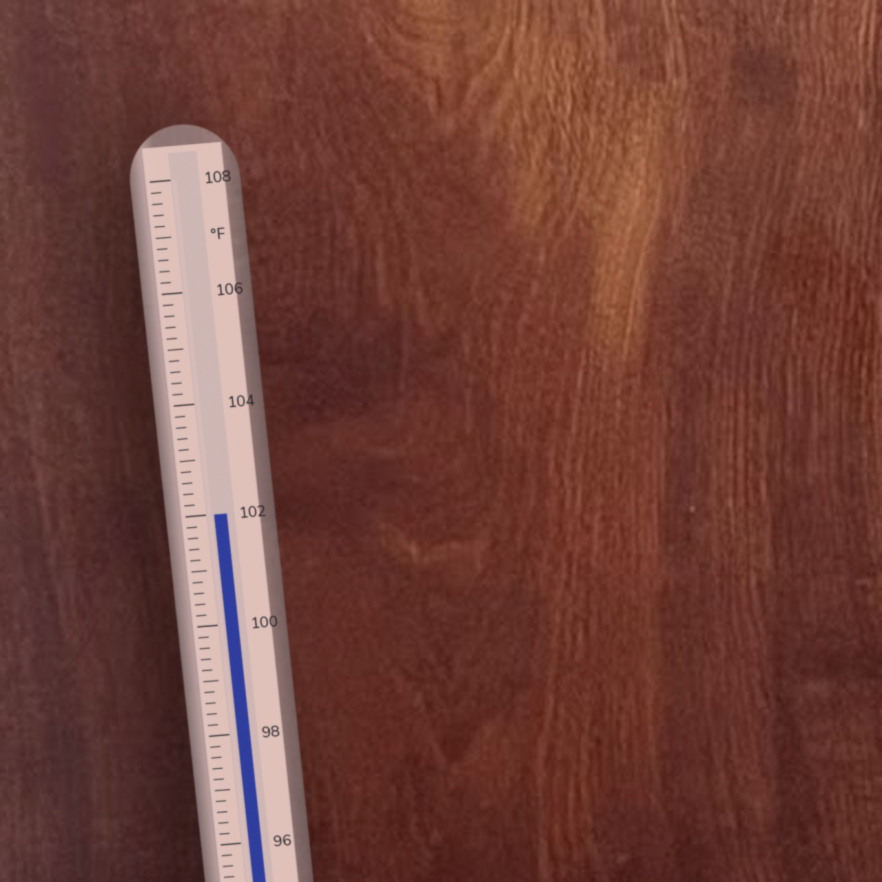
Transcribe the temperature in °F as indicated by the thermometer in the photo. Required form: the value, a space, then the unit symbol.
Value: 102 °F
